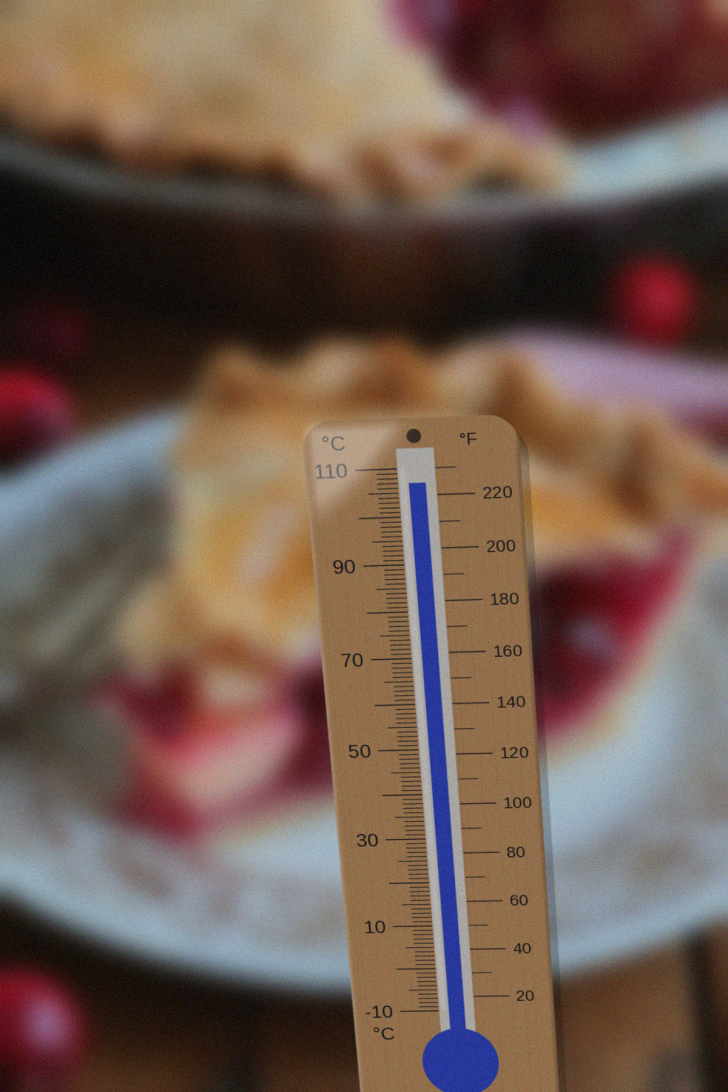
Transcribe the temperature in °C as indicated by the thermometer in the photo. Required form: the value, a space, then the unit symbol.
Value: 107 °C
